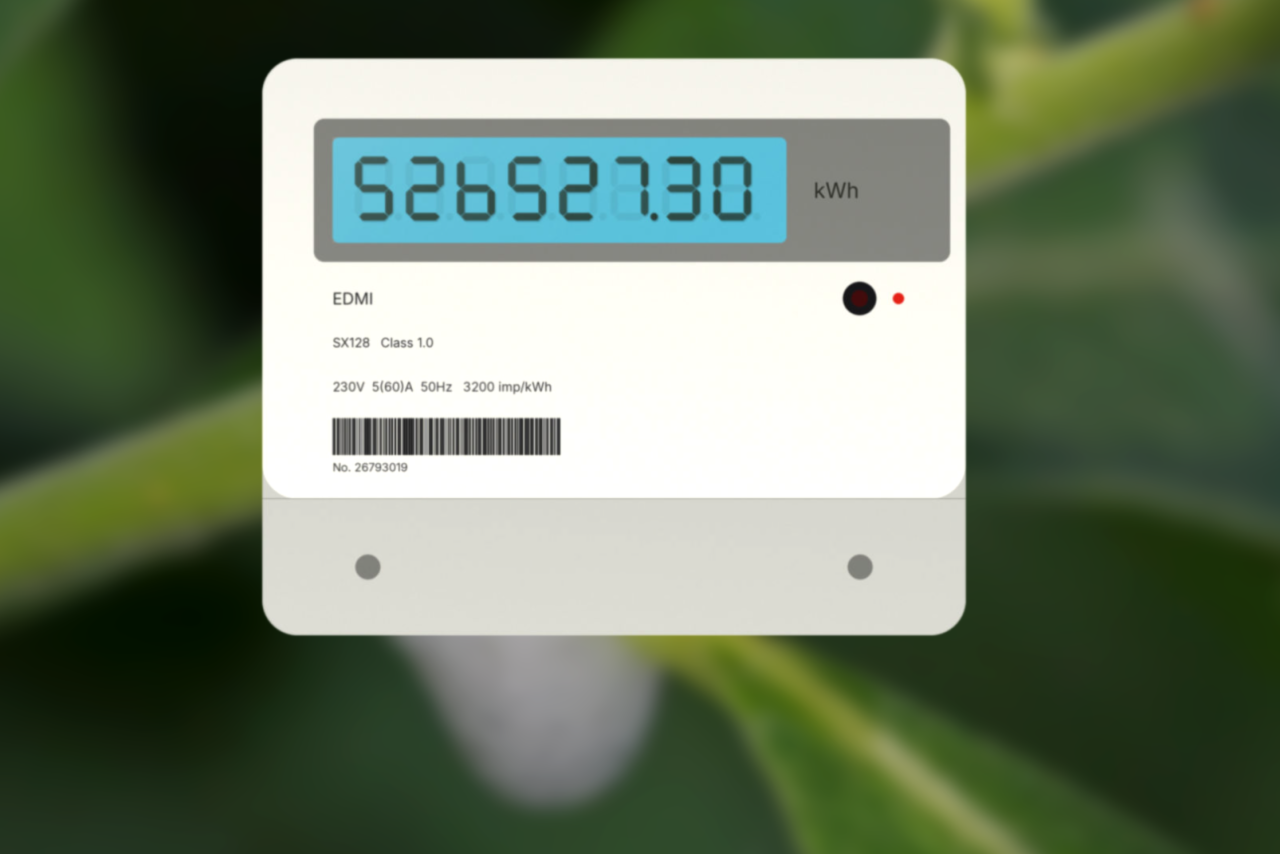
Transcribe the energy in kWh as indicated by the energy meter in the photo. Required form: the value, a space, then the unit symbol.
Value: 526527.30 kWh
